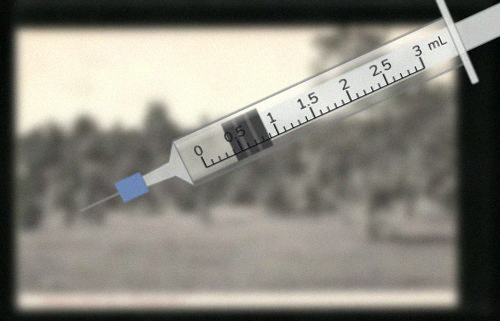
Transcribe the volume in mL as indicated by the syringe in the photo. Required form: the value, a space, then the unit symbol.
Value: 0.4 mL
